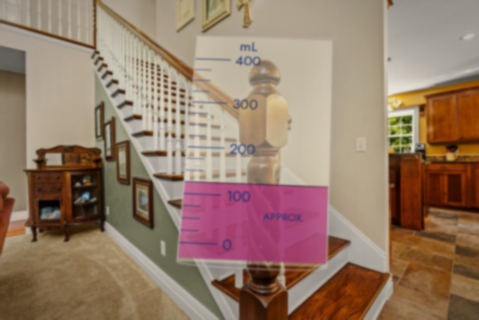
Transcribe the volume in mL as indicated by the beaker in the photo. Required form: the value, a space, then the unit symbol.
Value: 125 mL
